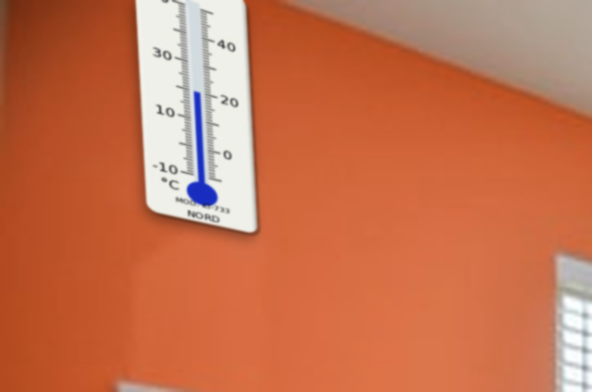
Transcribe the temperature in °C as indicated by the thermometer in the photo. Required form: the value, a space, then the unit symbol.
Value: 20 °C
